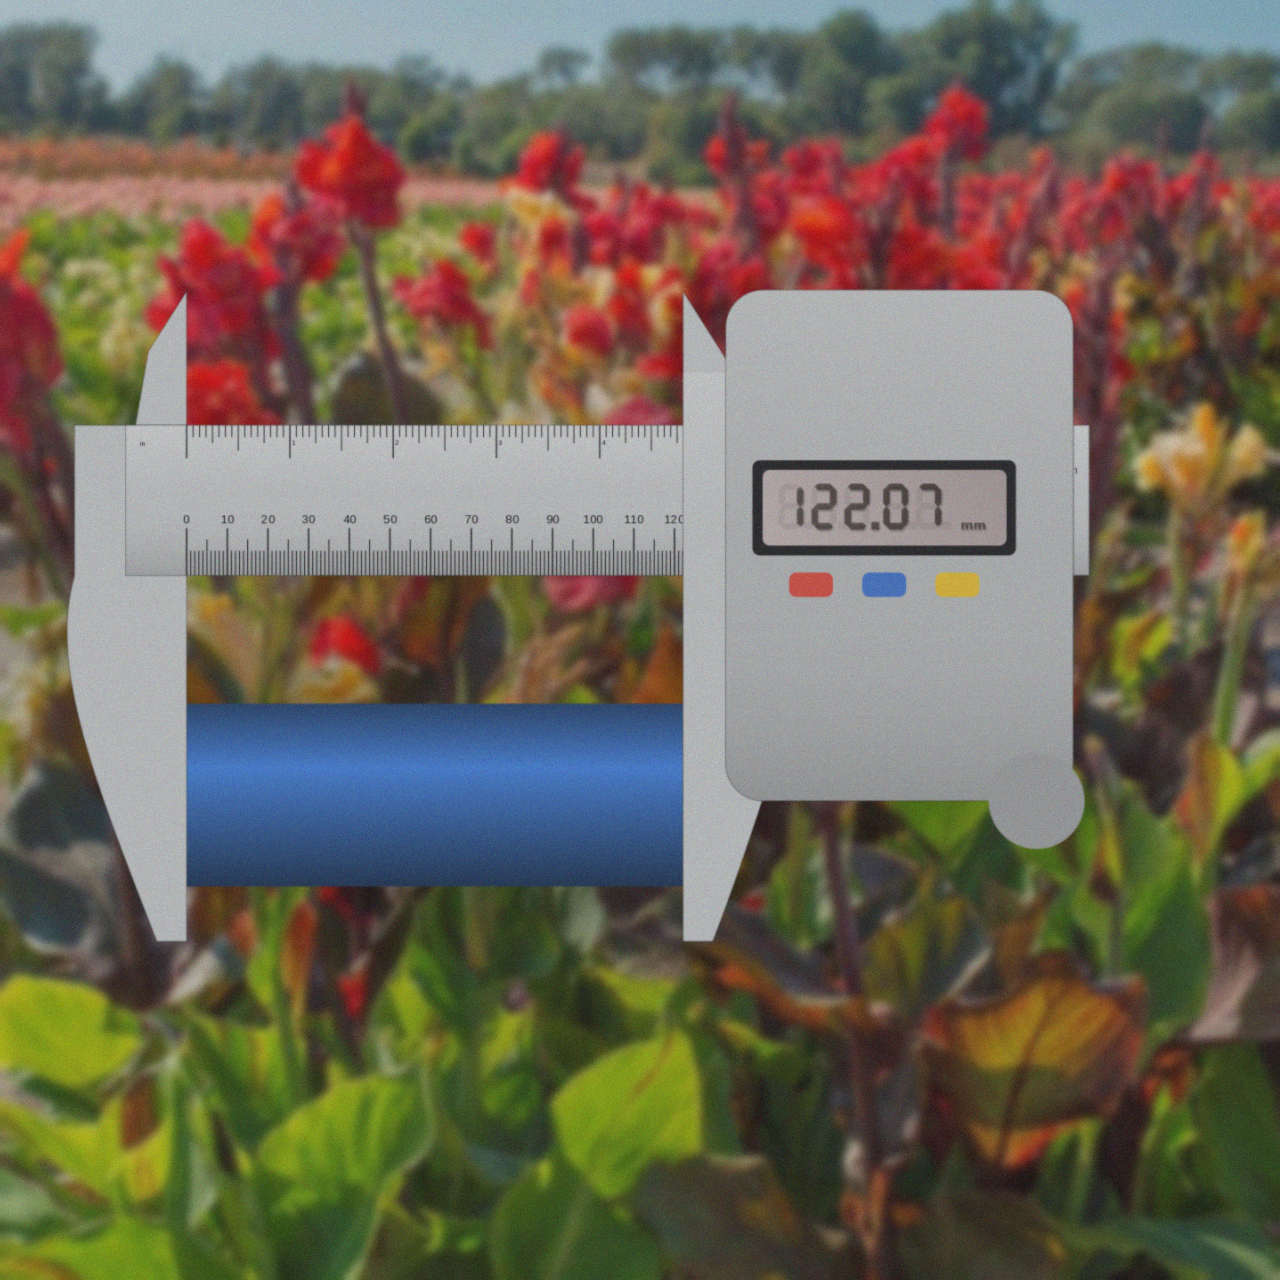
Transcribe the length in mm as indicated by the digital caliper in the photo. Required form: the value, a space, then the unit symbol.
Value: 122.07 mm
